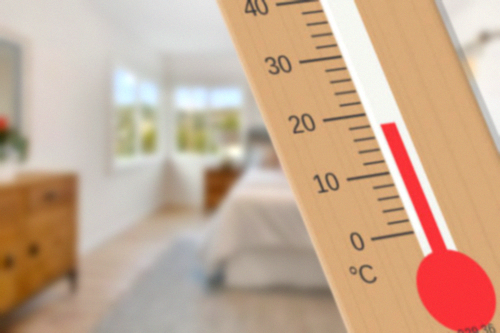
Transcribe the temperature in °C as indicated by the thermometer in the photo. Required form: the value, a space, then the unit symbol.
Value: 18 °C
